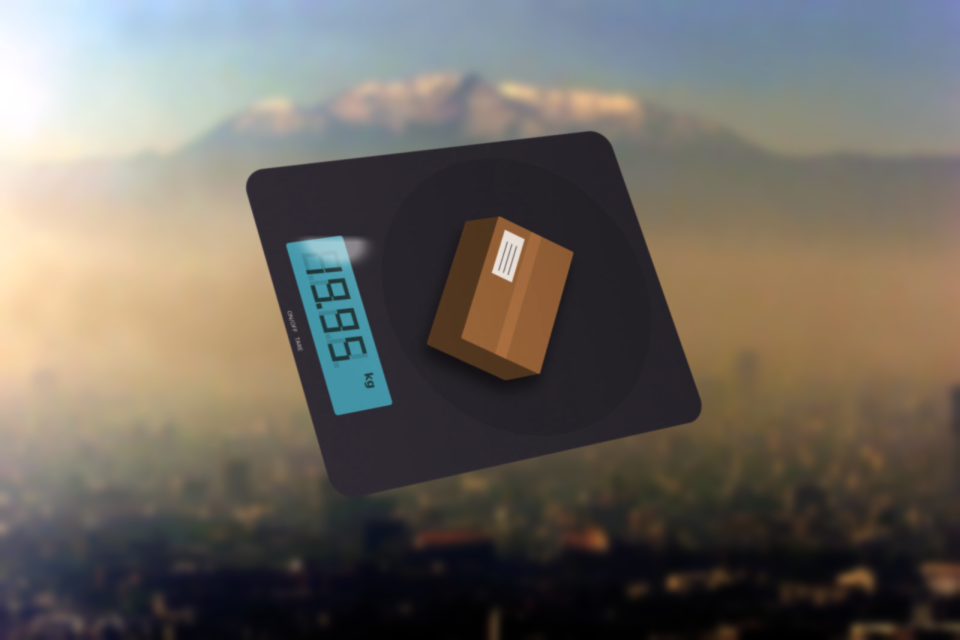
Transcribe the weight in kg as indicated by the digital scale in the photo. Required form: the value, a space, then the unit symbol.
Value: 19.95 kg
